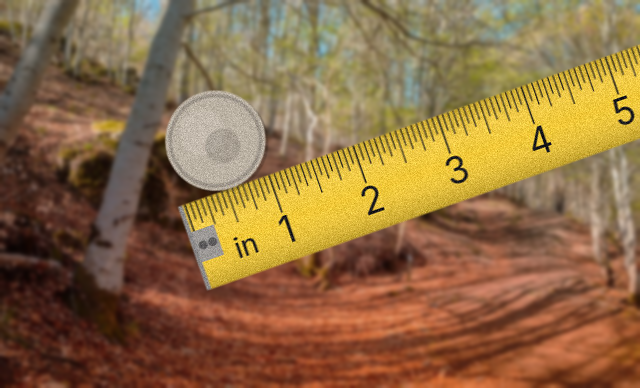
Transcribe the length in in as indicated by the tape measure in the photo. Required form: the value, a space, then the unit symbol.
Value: 1.125 in
